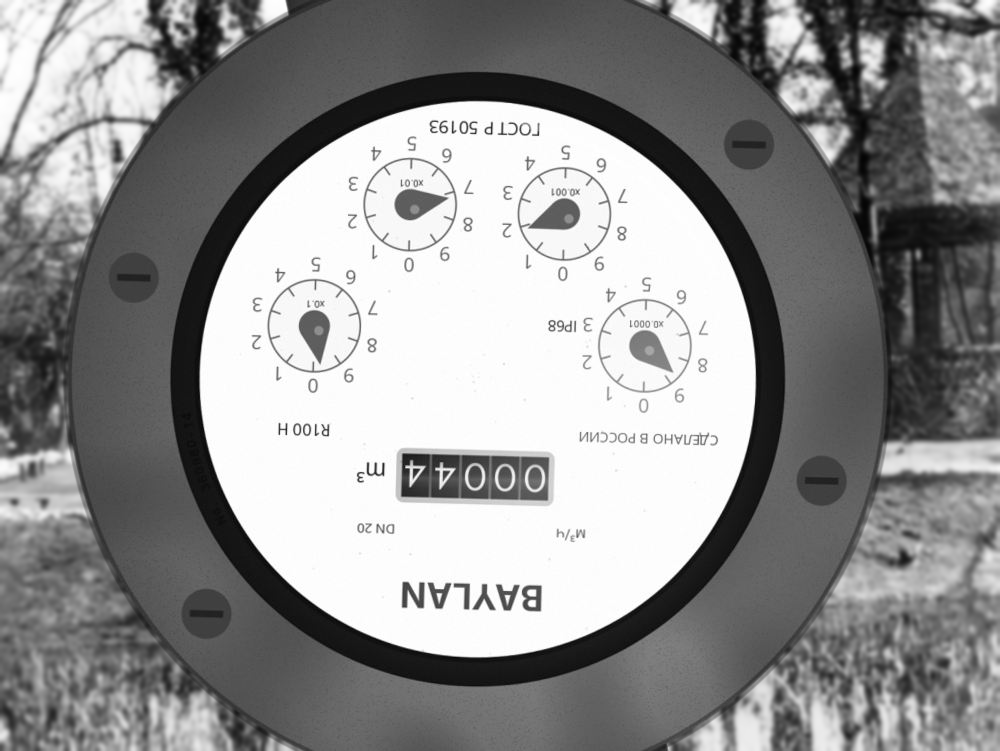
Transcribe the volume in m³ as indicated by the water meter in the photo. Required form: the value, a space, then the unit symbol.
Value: 43.9718 m³
